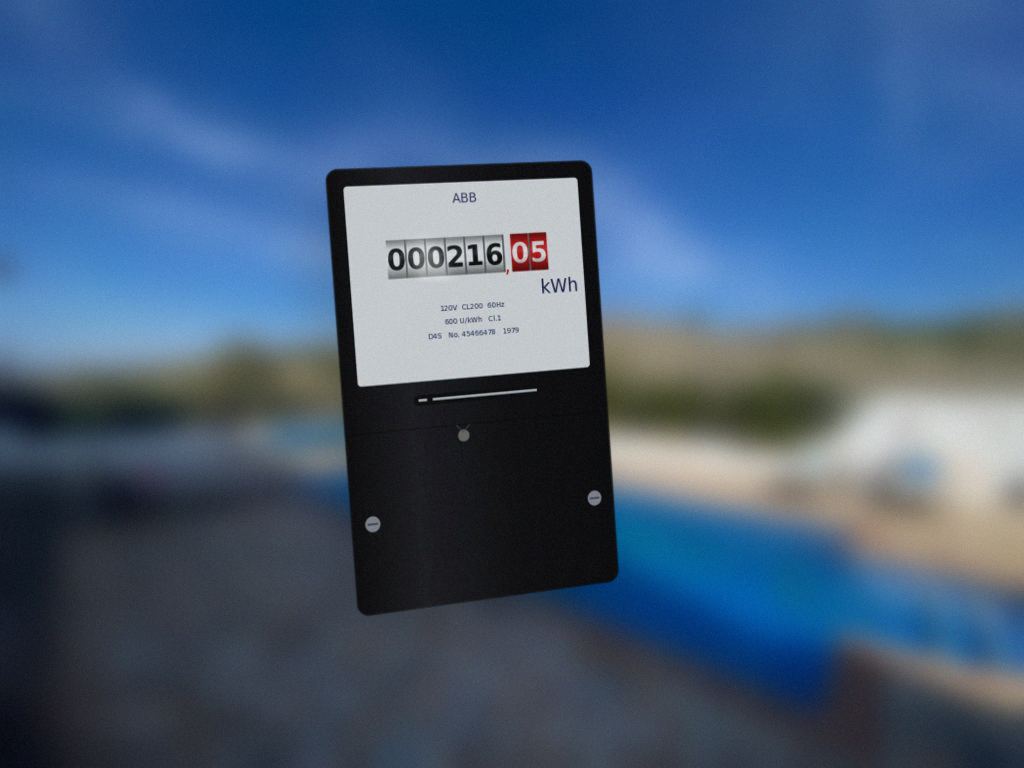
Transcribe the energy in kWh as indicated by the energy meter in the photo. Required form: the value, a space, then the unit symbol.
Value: 216.05 kWh
